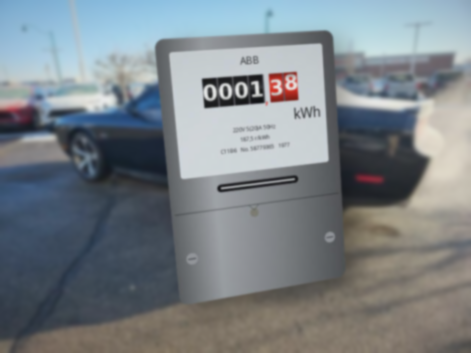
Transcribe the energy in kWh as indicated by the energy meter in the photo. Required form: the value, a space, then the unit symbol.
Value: 1.38 kWh
